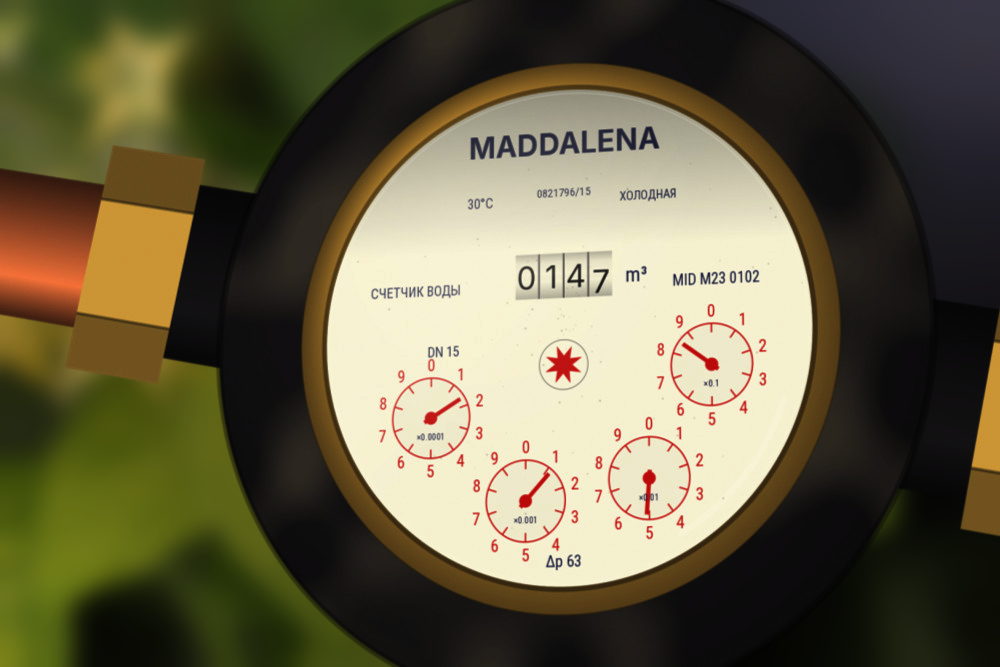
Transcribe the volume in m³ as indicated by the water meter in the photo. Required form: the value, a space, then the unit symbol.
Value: 146.8511 m³
